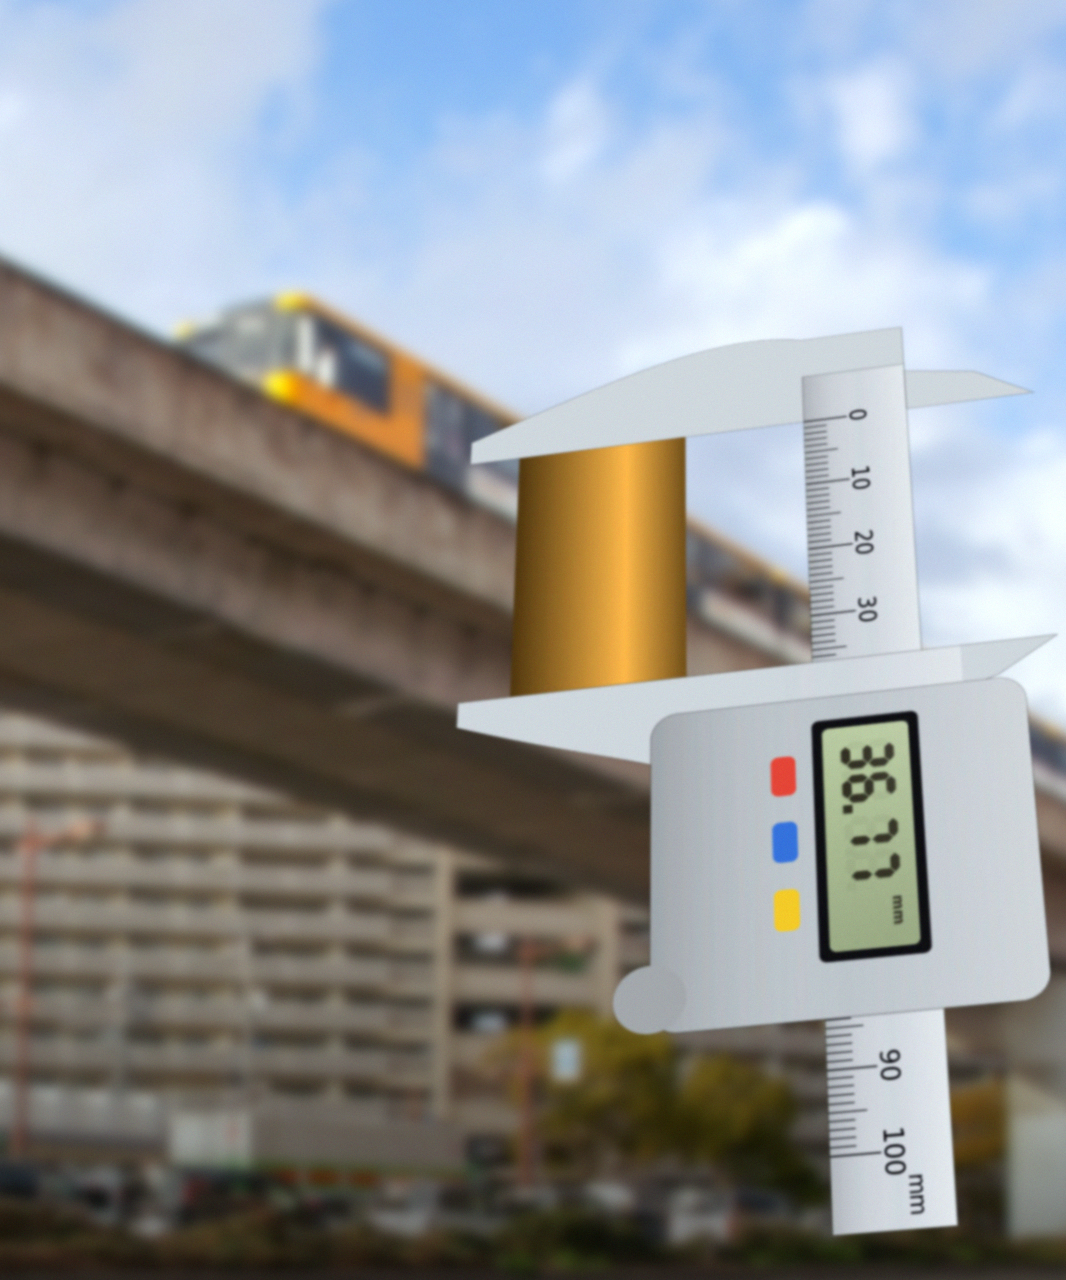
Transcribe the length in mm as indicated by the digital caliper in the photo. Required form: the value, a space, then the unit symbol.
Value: 36.77 mm
